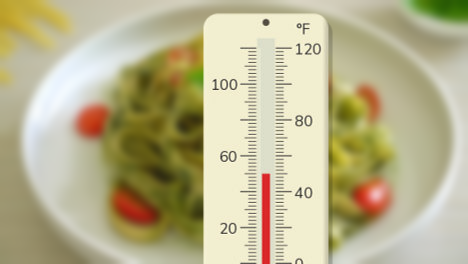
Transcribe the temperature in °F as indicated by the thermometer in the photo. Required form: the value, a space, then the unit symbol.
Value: 50 °F
